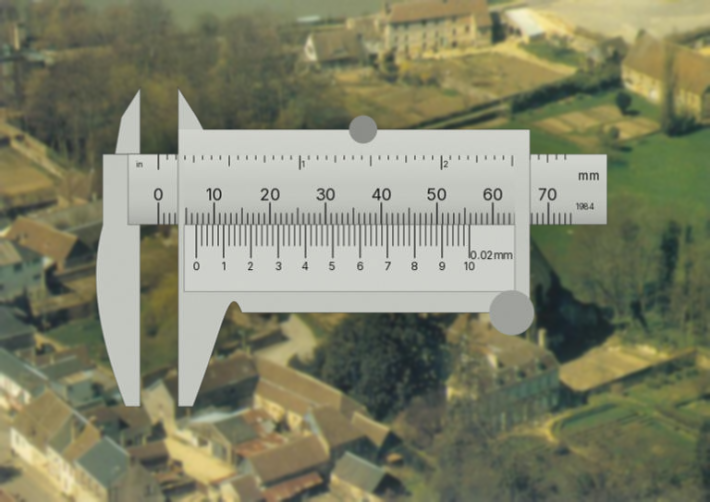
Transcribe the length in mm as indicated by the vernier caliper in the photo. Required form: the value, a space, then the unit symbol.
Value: 6.8 mm
